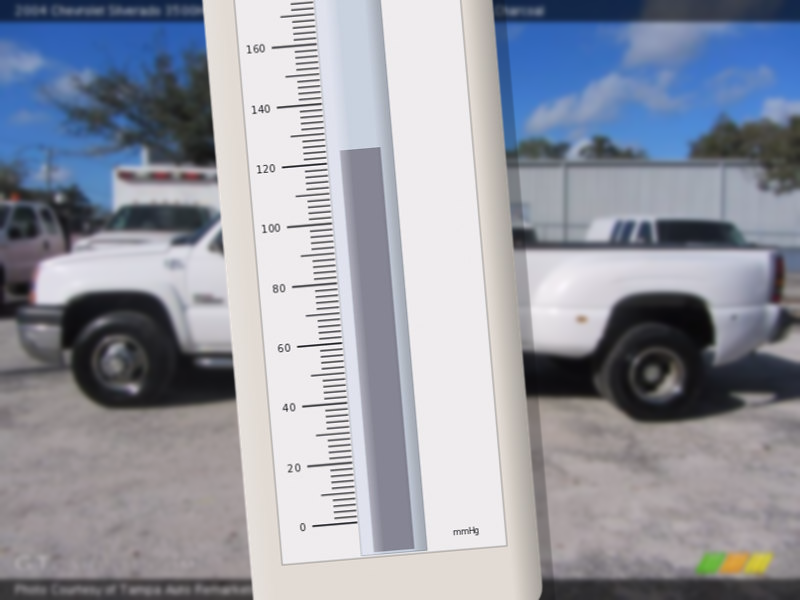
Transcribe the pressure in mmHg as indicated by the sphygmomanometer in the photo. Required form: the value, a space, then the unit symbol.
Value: 124 mmHg
